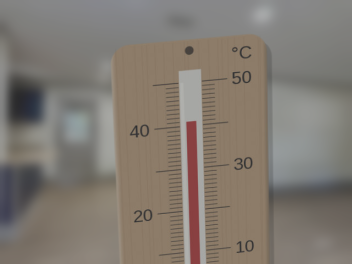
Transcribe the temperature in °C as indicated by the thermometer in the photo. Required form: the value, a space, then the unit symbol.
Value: 41 °C
